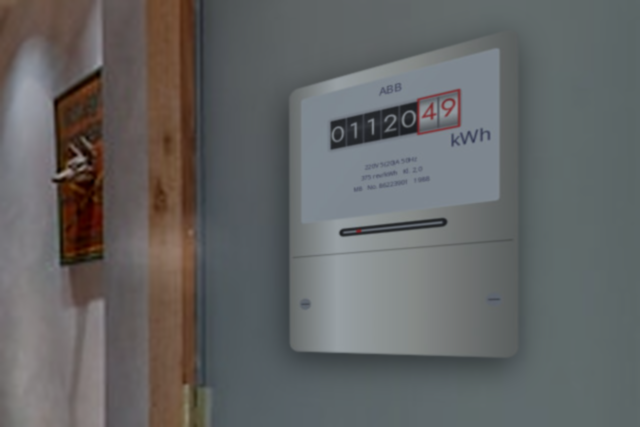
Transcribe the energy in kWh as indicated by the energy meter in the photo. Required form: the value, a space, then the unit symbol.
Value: 1120.49 kWh
